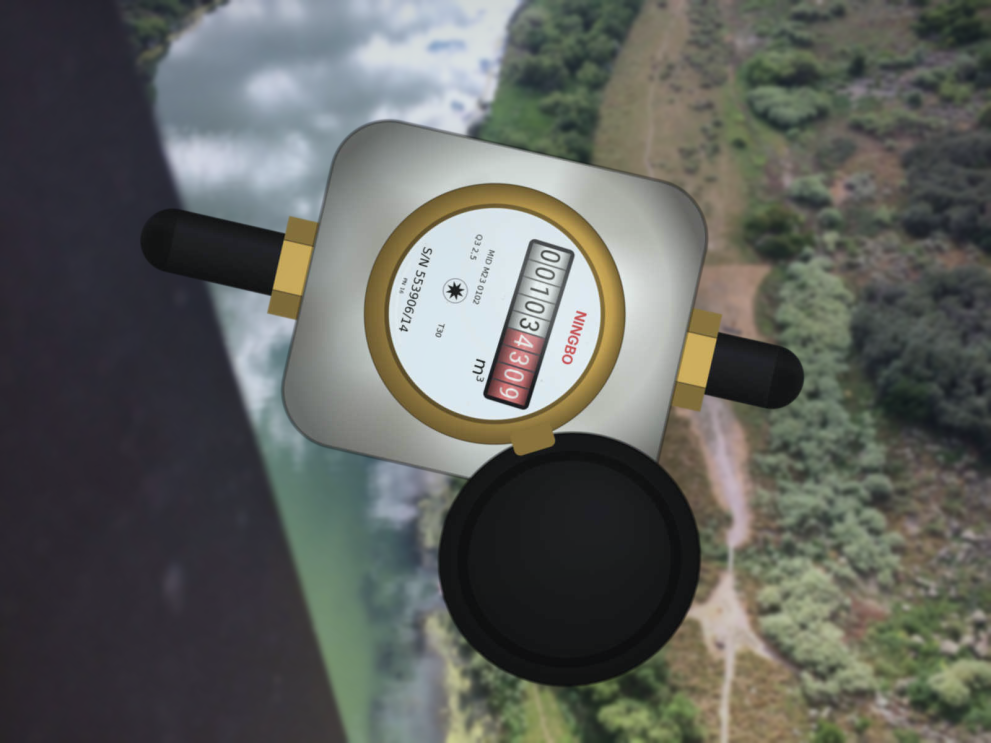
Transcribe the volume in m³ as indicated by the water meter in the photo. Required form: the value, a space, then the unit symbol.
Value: 103.4309 m³
